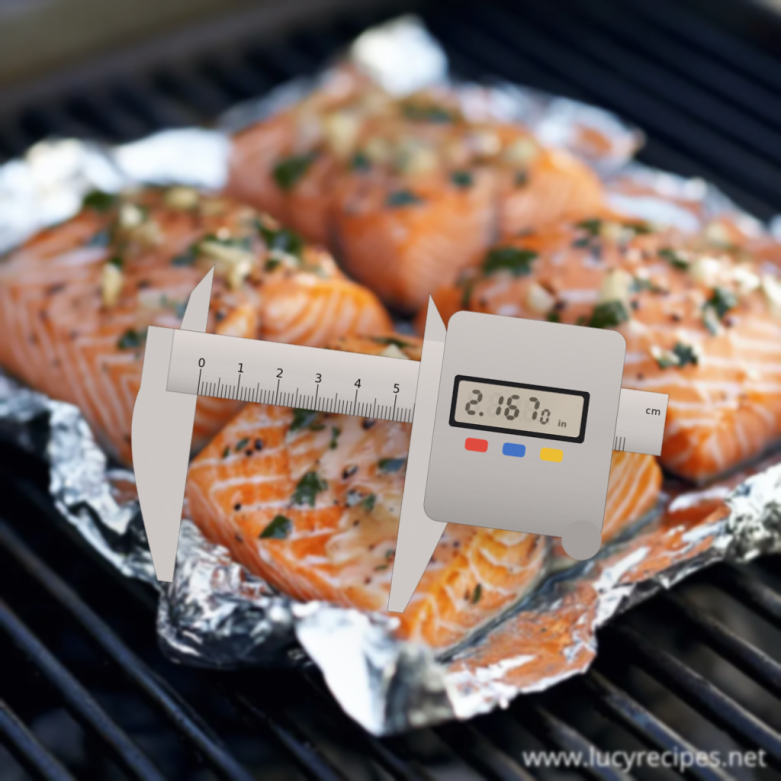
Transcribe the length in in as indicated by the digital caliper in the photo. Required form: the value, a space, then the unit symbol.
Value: 2.1670 in
